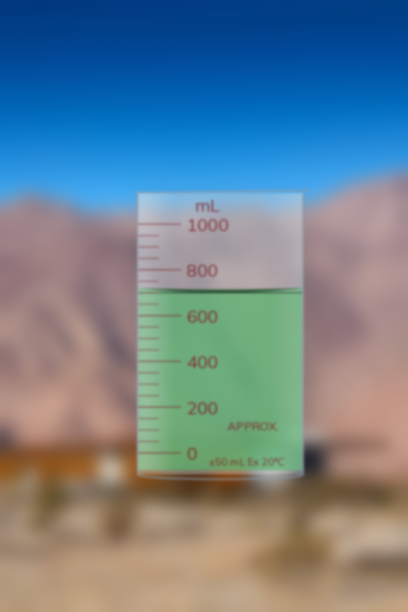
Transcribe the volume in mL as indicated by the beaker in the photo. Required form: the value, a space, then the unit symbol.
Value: 700 mL
